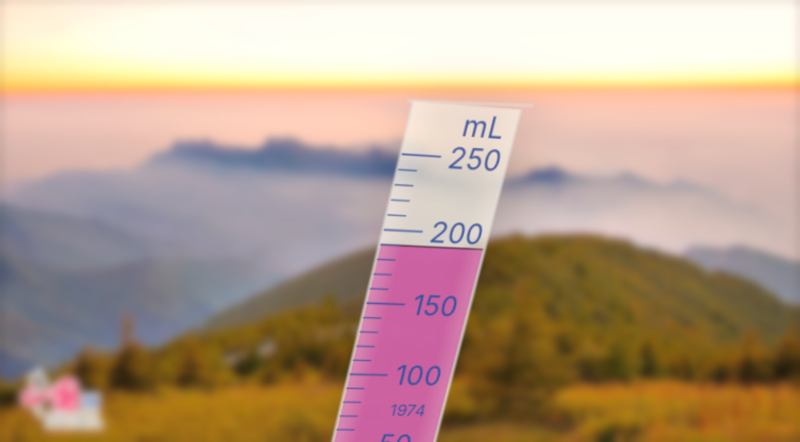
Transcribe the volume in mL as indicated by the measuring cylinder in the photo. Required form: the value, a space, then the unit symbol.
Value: 190 mL
